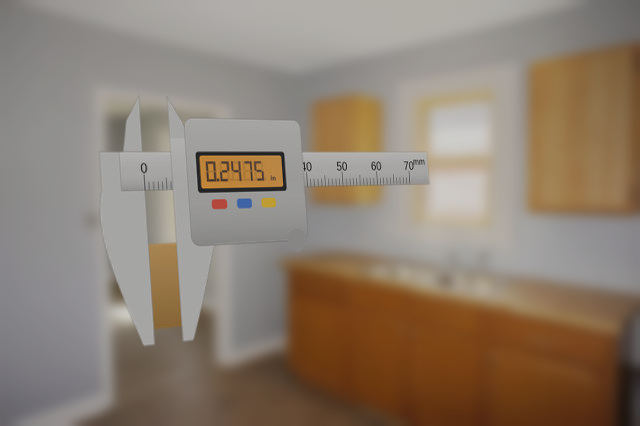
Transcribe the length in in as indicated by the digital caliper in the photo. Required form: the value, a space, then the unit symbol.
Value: 0.2475 in
